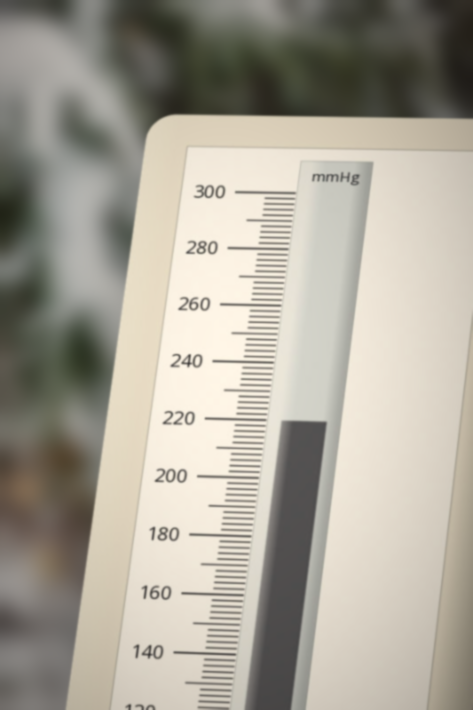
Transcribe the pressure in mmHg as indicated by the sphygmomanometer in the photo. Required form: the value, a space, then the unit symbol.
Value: 220 mmHg
